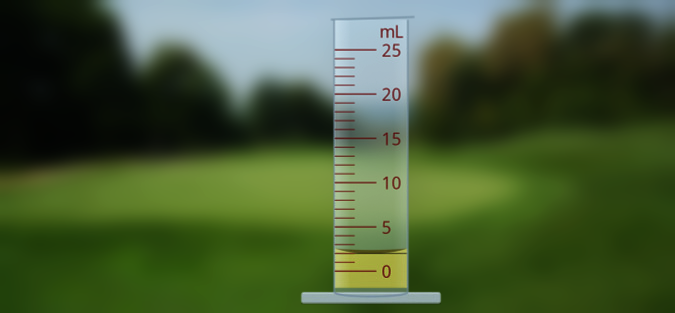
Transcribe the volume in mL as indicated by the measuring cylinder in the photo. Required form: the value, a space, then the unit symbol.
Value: 2 mL
